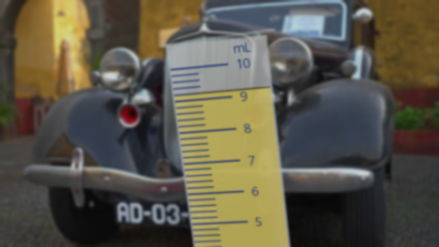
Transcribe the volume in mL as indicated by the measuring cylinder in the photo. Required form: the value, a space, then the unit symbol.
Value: 9.2 mL
